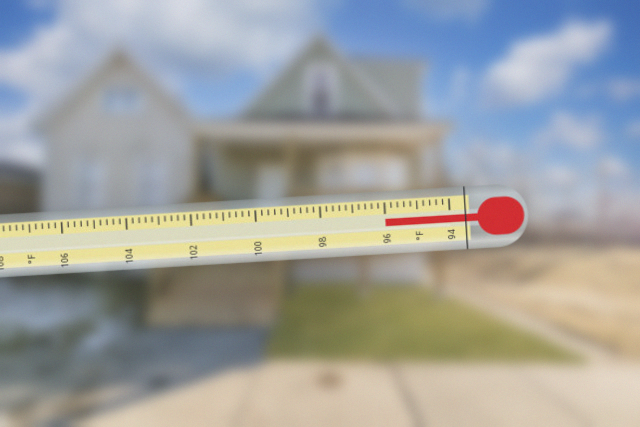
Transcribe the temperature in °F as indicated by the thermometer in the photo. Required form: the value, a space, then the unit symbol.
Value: 96 °F
